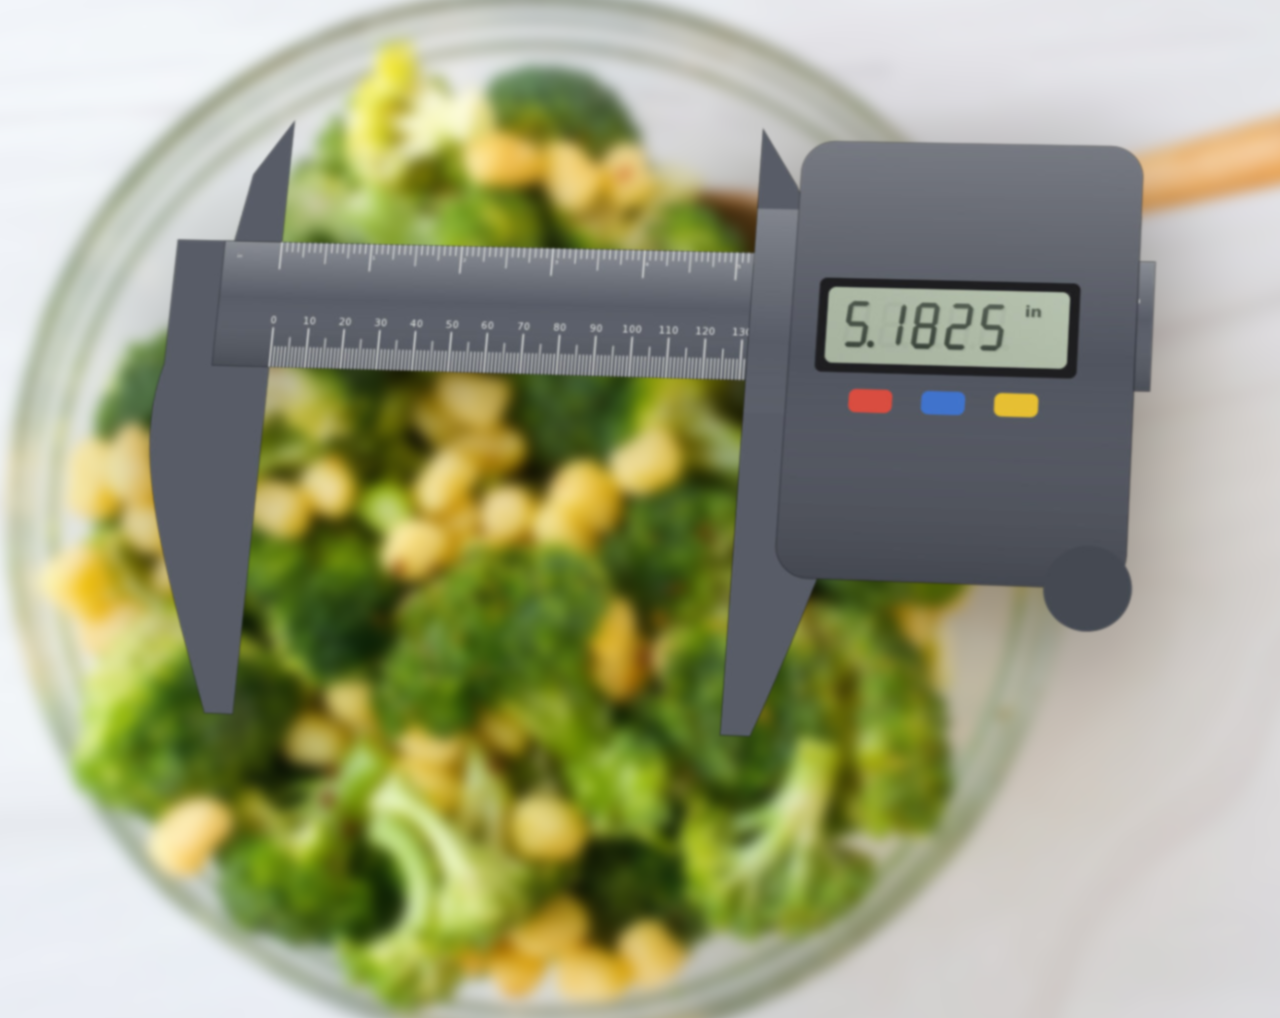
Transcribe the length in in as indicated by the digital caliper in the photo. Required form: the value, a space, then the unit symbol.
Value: 5.1825 in
